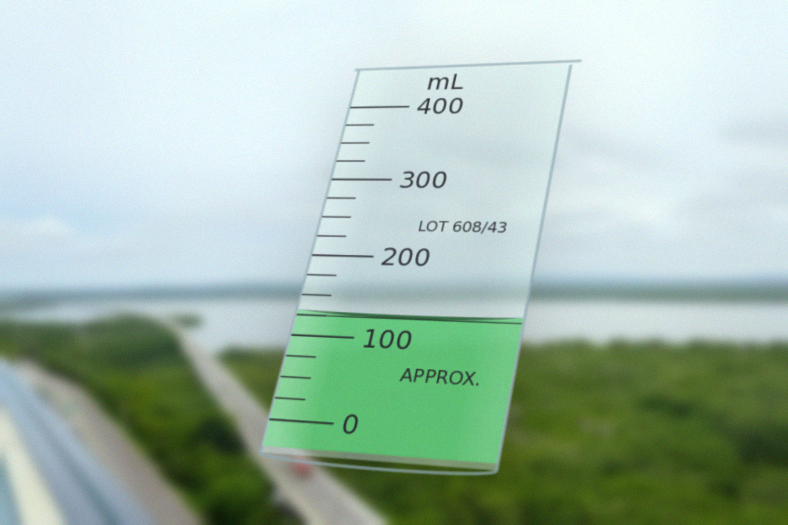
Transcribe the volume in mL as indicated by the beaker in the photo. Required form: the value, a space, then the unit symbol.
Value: 125 mL
